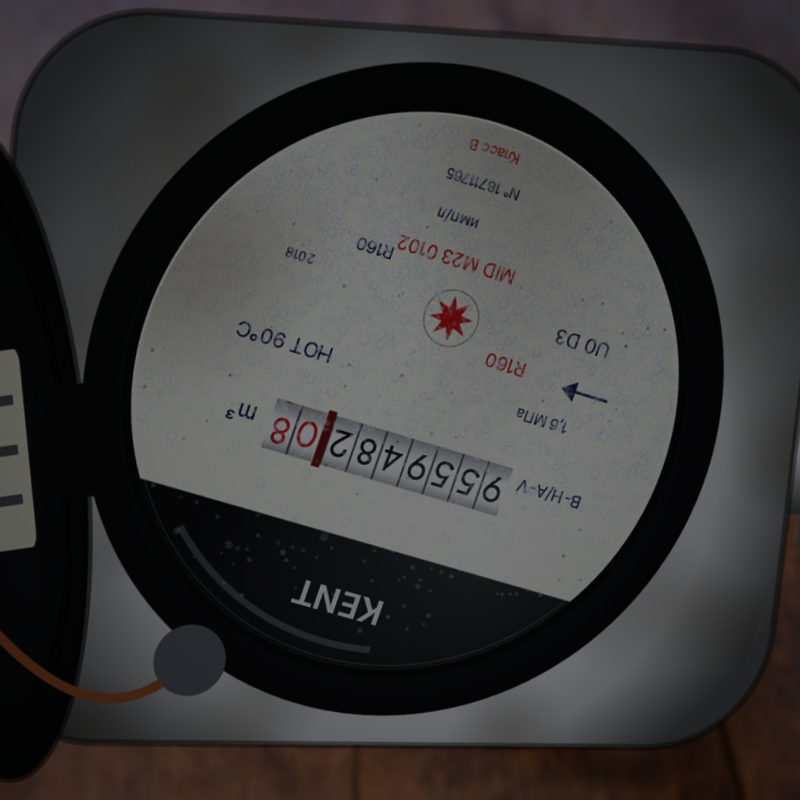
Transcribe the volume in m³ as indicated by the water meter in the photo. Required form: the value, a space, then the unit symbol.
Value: 9559482.08 m³
